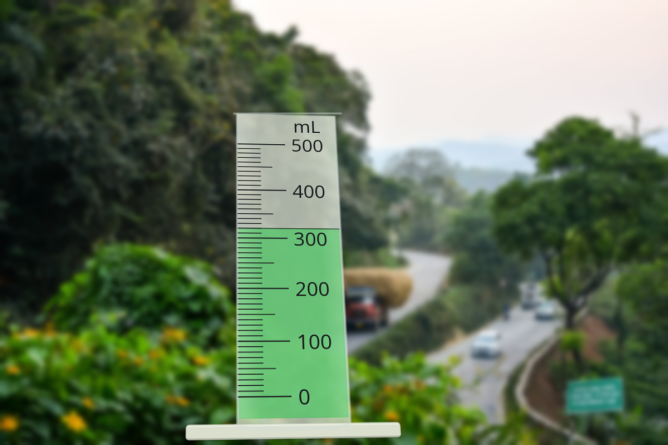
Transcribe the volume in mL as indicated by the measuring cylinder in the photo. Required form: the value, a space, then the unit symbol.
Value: 320 mL
